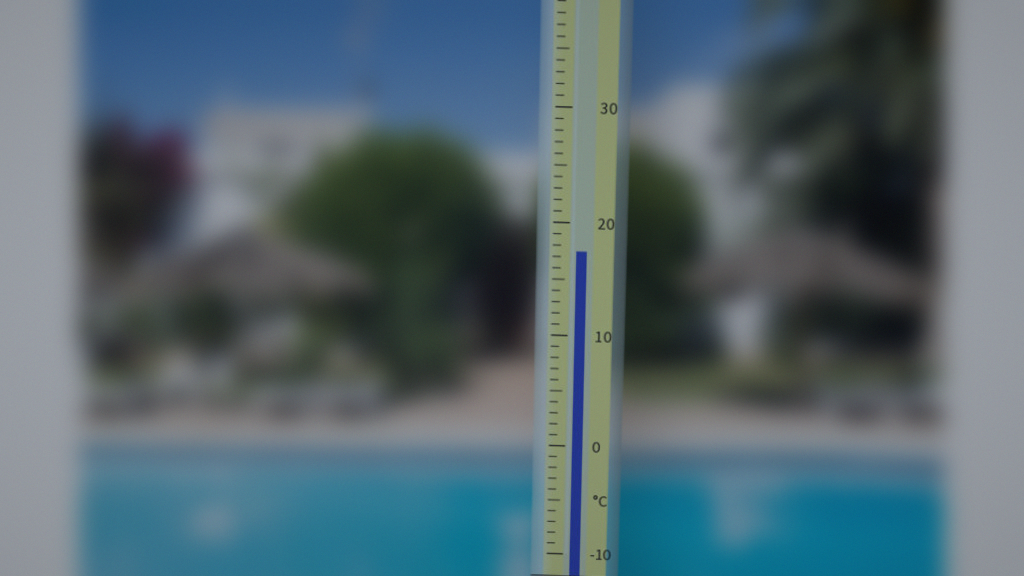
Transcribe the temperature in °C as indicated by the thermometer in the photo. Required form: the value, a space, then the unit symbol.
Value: 17.5 °C
